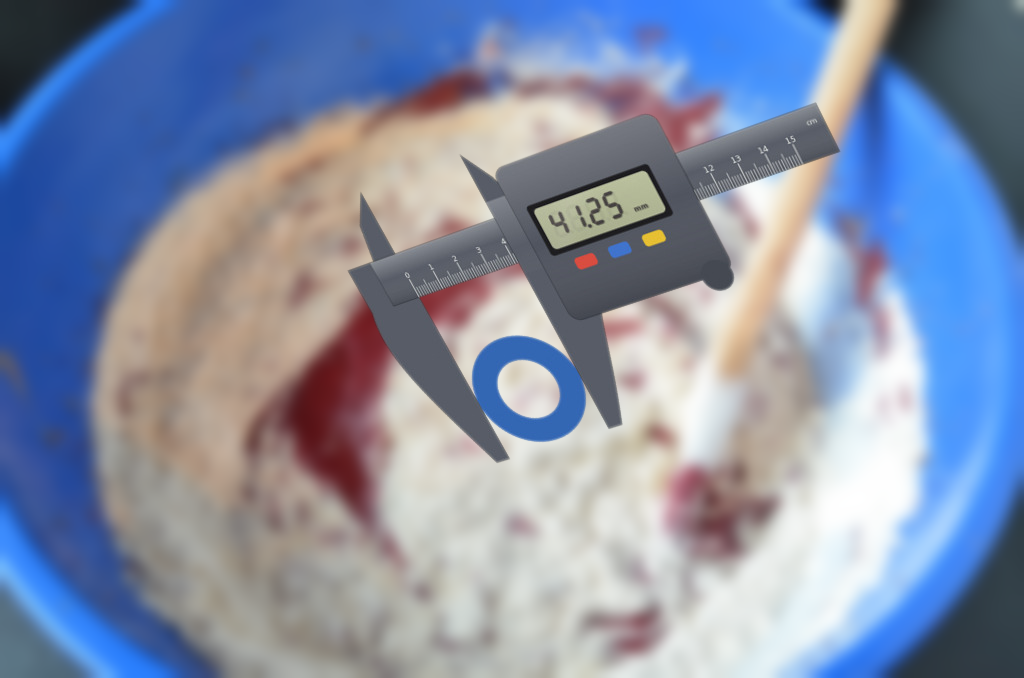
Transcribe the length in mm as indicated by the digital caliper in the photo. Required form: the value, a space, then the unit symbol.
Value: 41.25 mm
